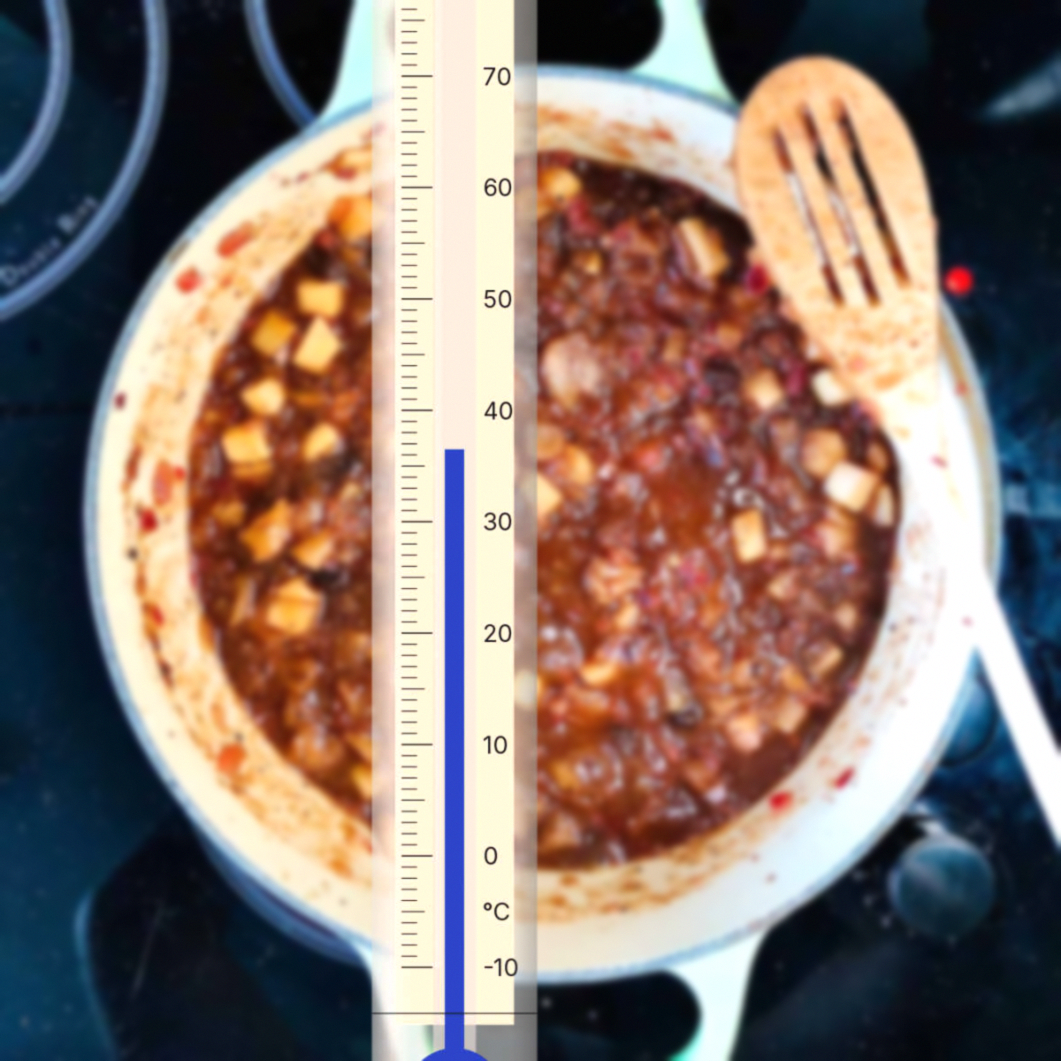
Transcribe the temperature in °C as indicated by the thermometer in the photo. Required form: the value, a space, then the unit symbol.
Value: 36.5 °C
